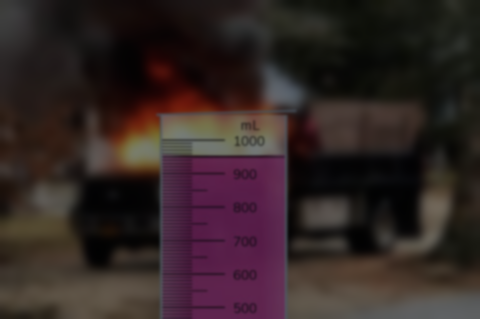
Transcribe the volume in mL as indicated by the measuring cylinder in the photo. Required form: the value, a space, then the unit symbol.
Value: 950 mL
